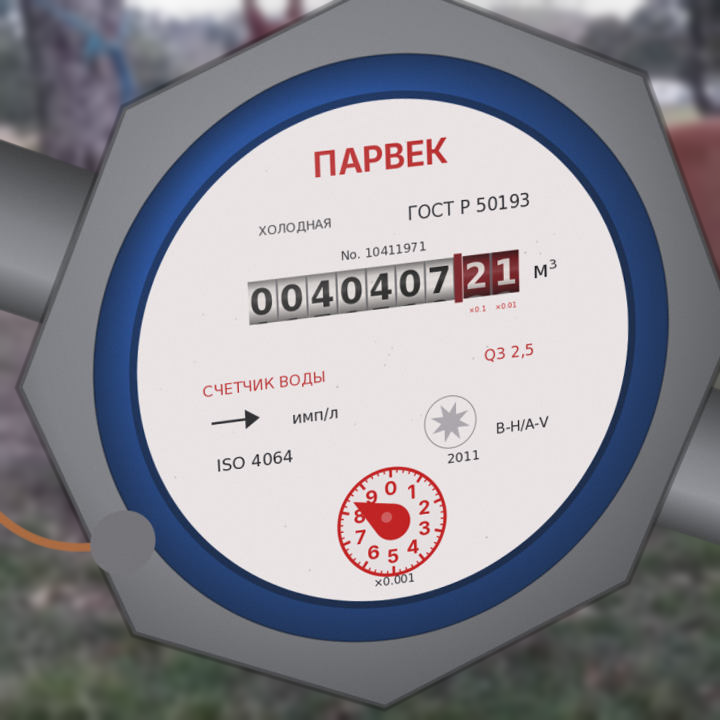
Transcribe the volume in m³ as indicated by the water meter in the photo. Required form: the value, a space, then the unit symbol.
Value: 40407.218 m³
